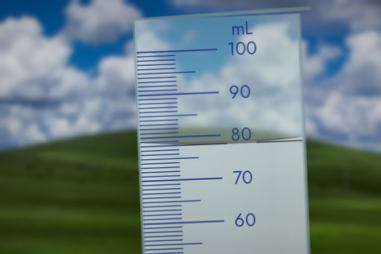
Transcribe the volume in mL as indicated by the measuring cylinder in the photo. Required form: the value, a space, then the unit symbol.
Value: 78 mL
